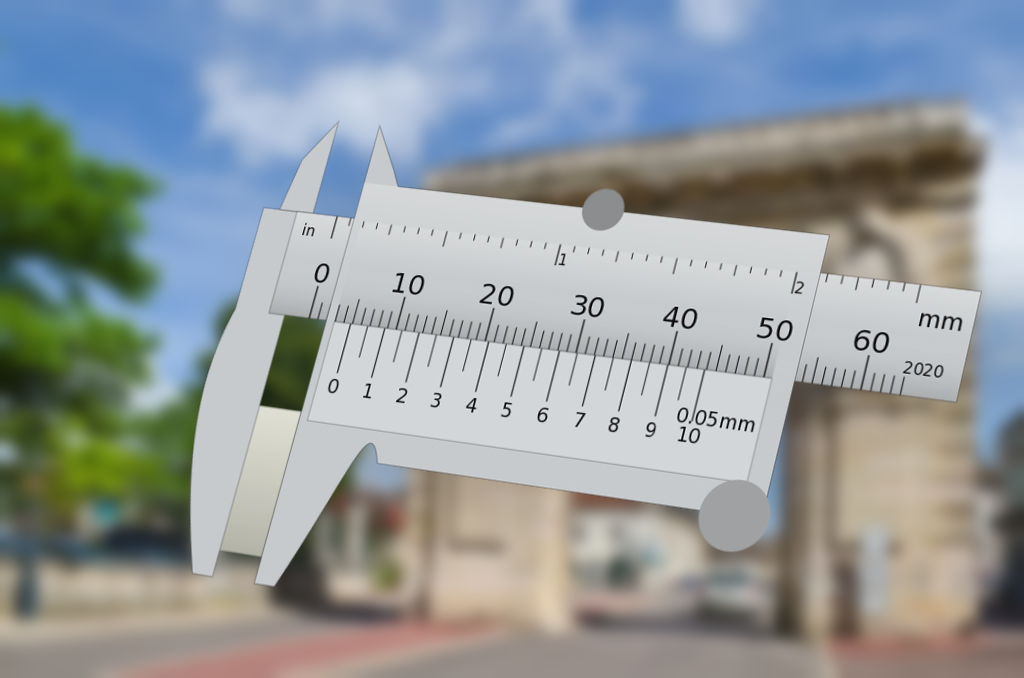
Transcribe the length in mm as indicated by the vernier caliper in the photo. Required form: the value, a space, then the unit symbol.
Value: 4.8 mm
